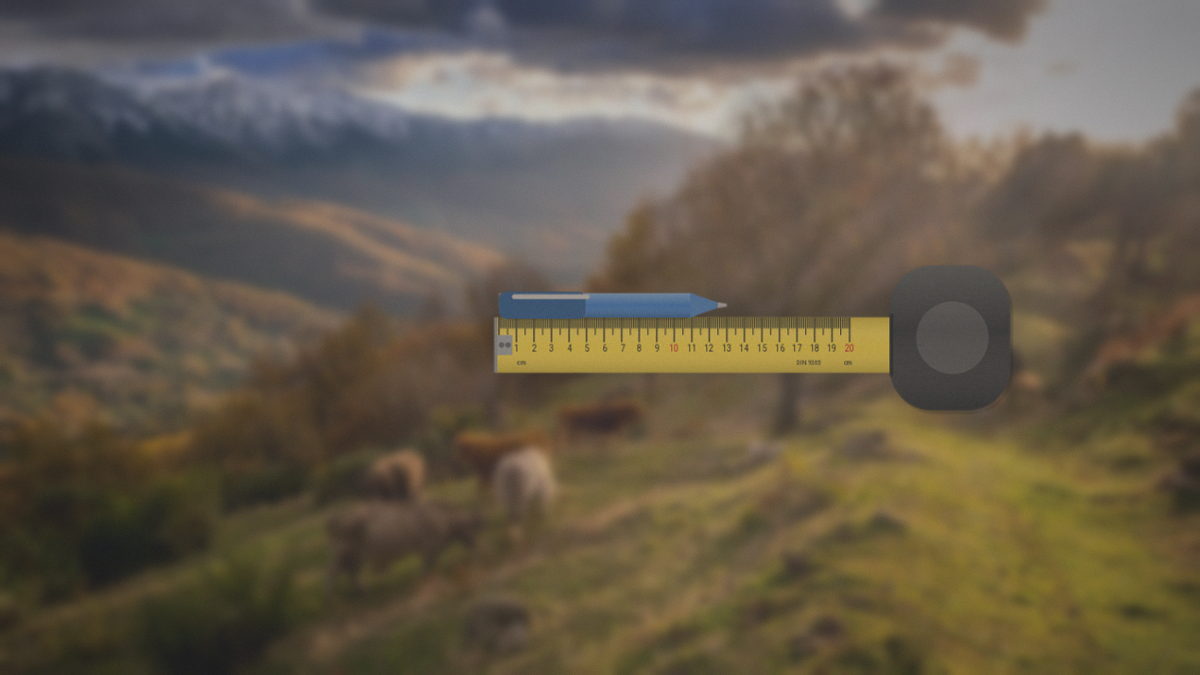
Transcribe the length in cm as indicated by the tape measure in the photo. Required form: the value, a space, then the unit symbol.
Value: 13 cm
